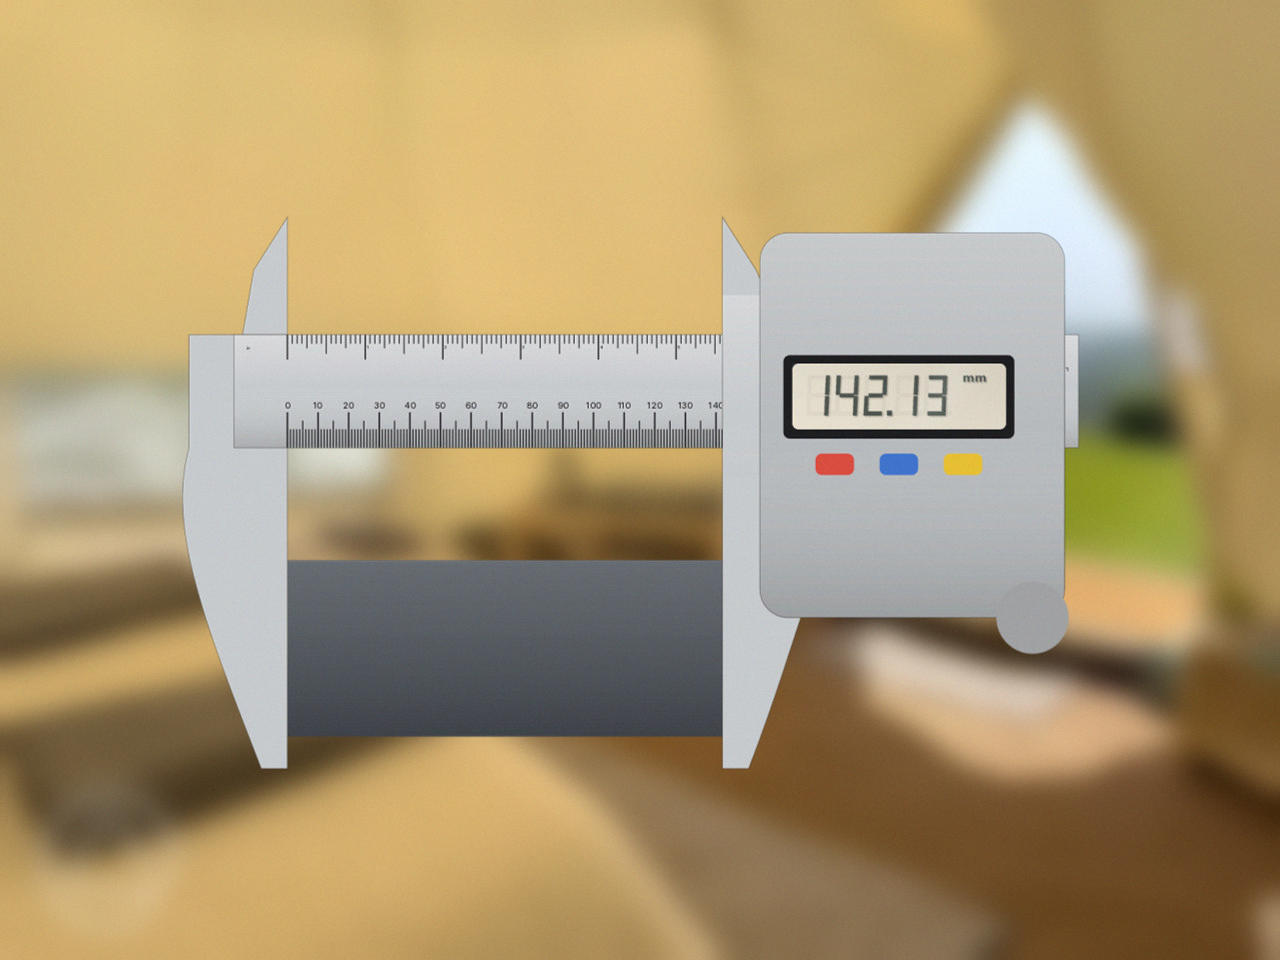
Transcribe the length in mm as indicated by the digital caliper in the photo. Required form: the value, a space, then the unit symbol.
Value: 142.13 mm
